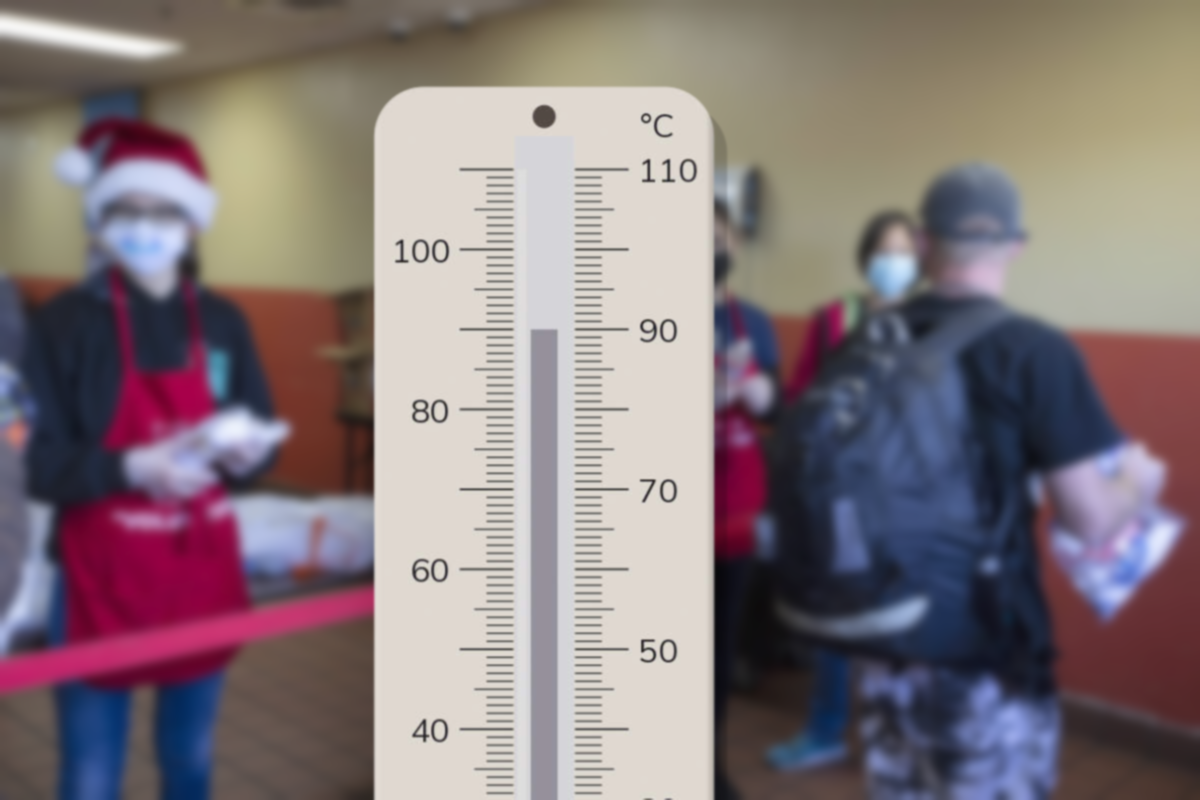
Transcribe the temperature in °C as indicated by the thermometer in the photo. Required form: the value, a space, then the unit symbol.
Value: 90 °C
